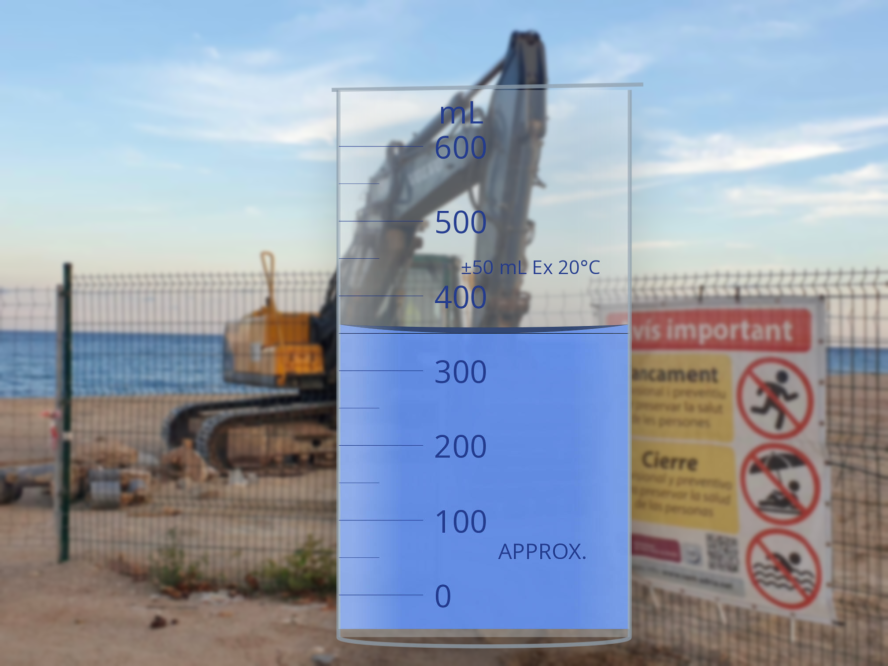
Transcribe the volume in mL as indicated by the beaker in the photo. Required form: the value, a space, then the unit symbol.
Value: 350 mL
